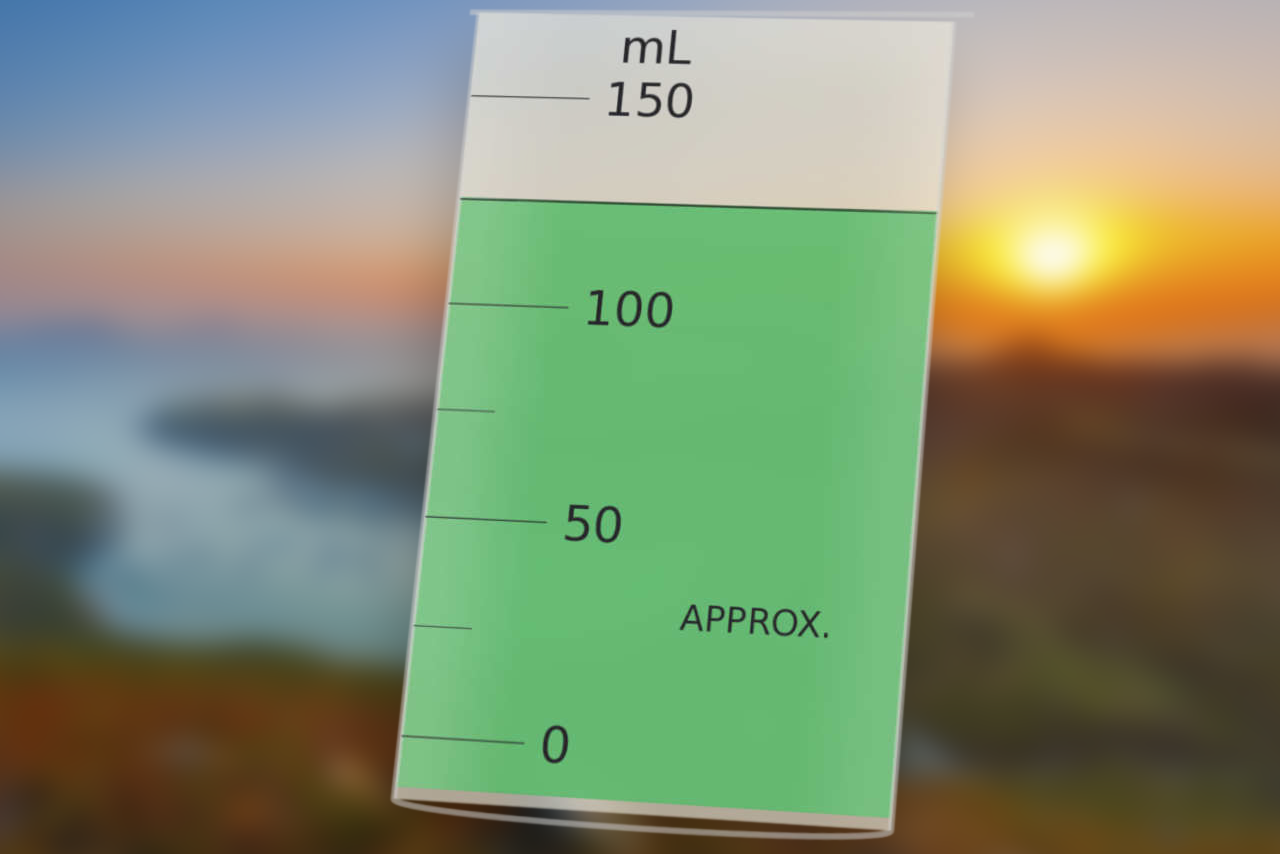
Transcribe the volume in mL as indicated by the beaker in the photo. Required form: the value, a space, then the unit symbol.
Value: 125 mL
